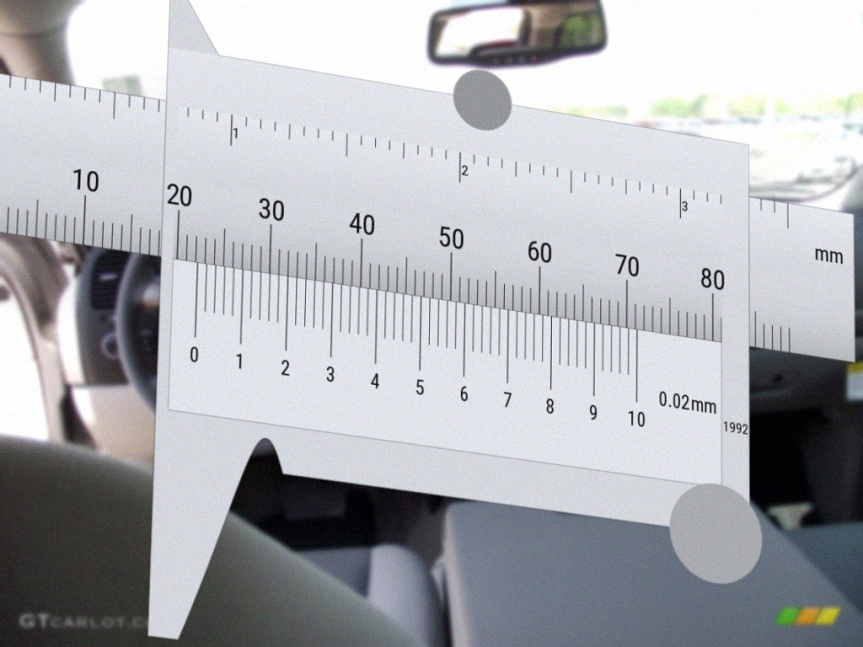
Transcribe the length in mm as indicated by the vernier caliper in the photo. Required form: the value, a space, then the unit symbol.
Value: 22.2 mm
